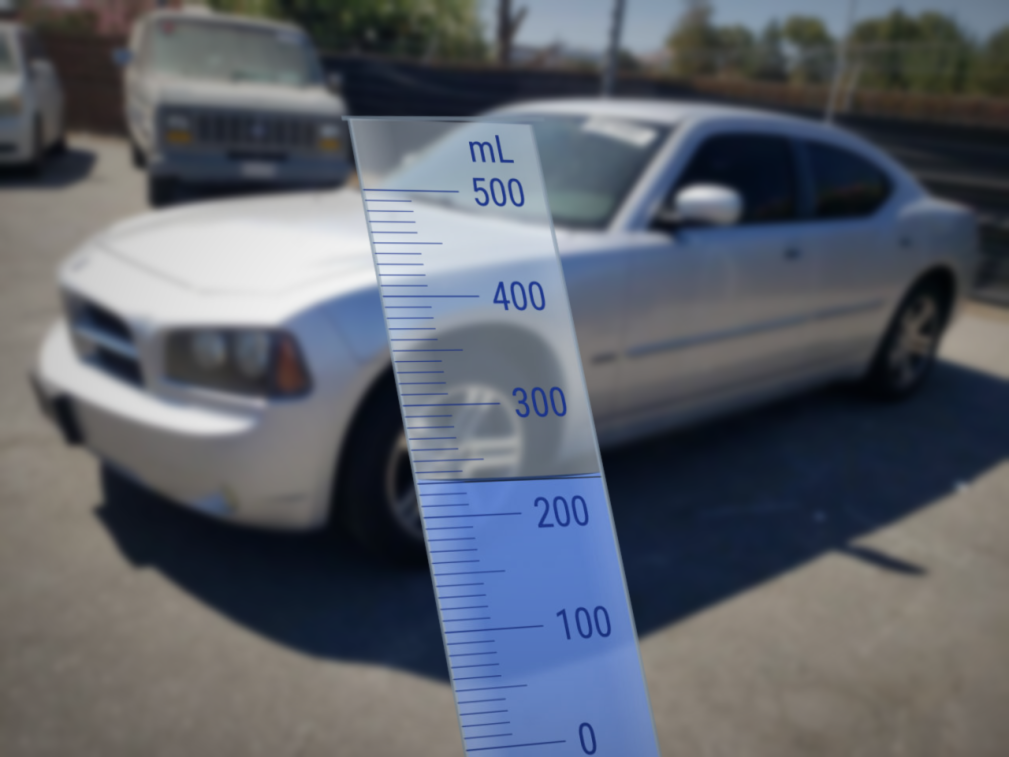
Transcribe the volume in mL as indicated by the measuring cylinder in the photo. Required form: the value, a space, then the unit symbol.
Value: 230 mL
